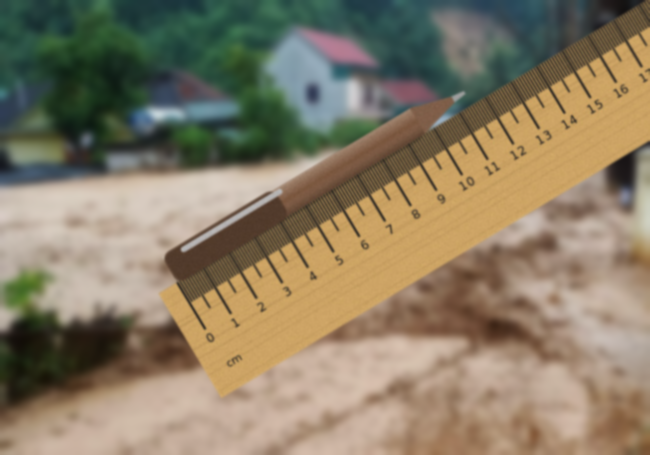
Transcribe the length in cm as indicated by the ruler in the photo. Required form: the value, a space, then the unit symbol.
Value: 11.5 cm
